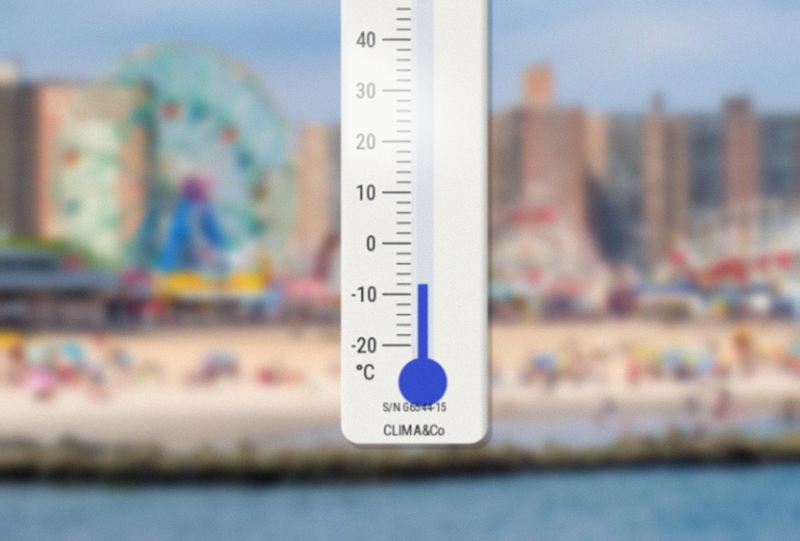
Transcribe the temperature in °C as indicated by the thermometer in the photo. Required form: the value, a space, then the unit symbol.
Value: -8 °C
